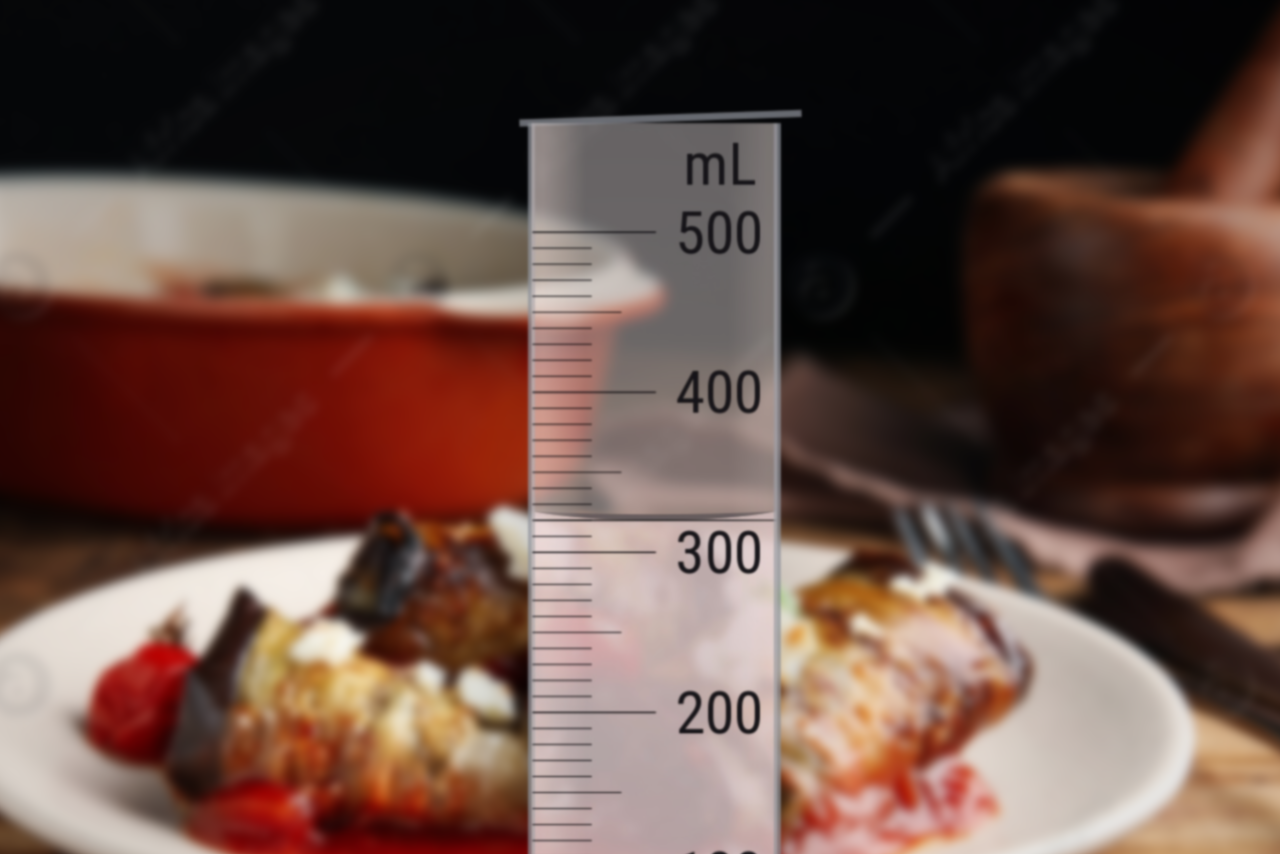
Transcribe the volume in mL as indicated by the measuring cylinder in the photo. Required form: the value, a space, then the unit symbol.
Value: 320 mL
